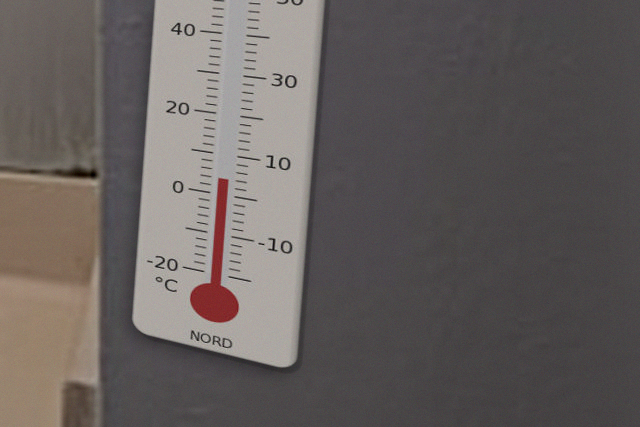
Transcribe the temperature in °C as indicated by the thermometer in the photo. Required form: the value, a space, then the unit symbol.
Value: 4 °C
